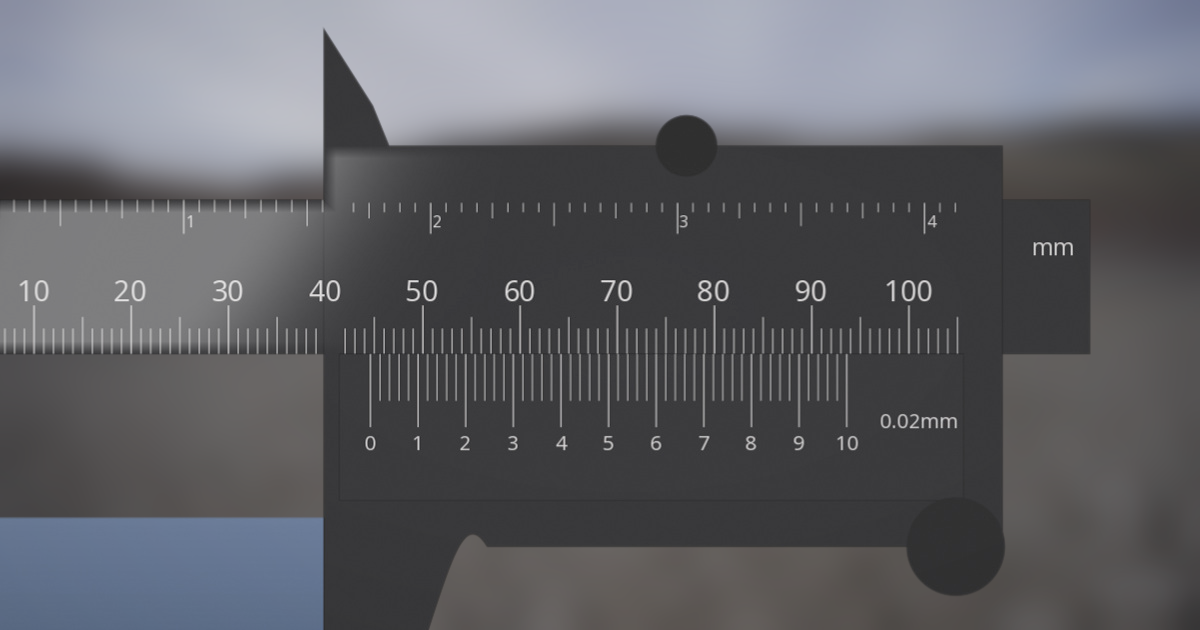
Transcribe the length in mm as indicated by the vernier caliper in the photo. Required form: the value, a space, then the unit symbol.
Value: 44.6 mm
